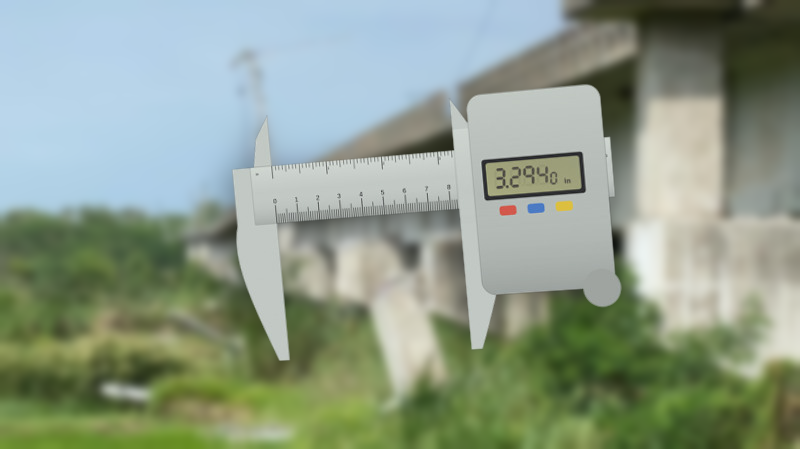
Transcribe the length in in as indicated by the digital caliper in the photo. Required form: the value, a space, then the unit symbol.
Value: 3.2940 in
